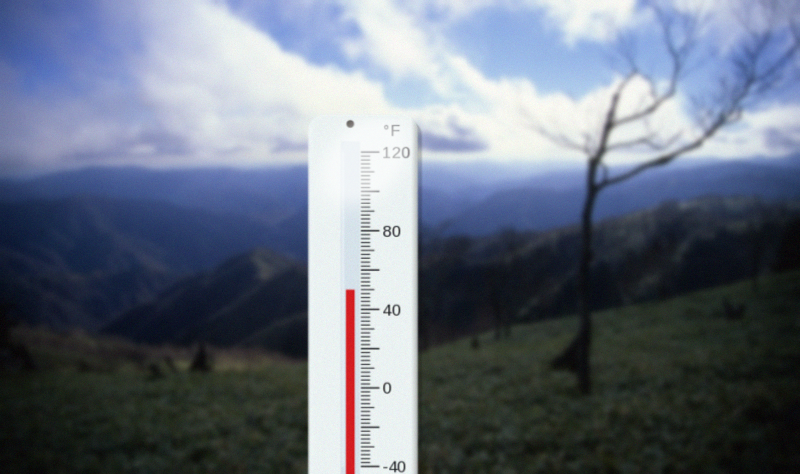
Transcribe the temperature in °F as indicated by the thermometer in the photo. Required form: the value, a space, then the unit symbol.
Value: 50 °F
